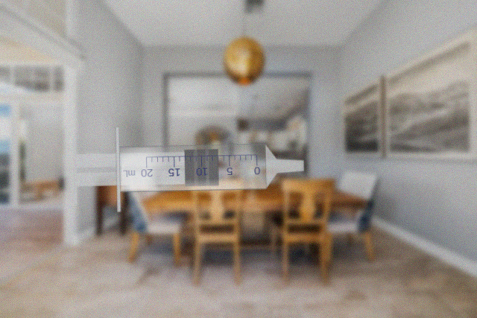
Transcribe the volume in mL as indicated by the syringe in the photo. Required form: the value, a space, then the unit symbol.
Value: 7 mL
